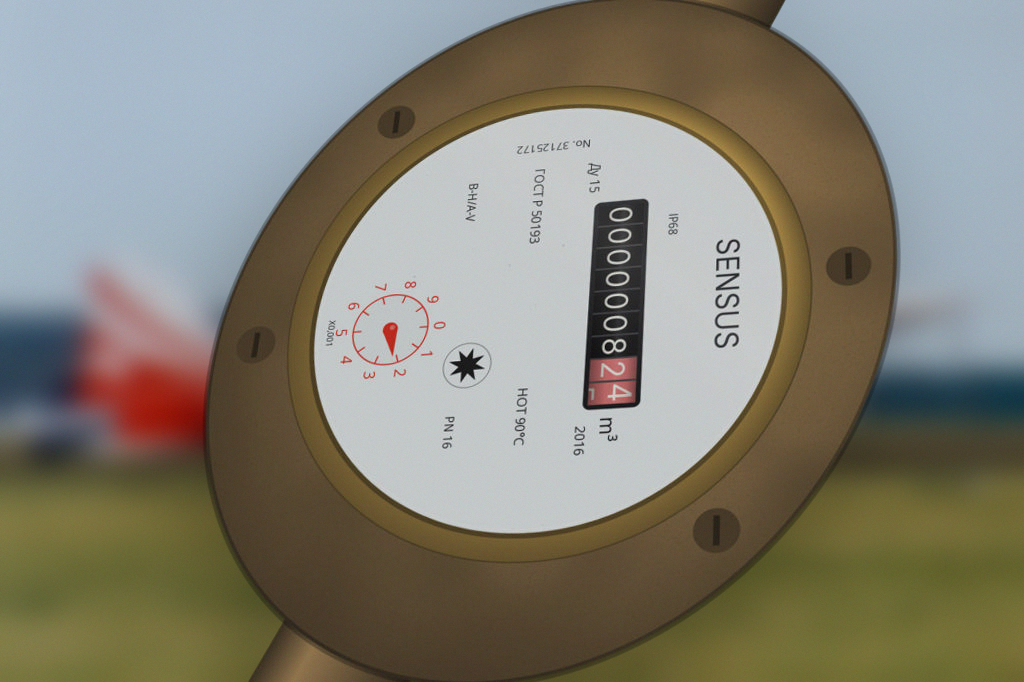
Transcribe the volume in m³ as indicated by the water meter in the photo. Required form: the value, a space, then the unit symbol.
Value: 8.242 m³
